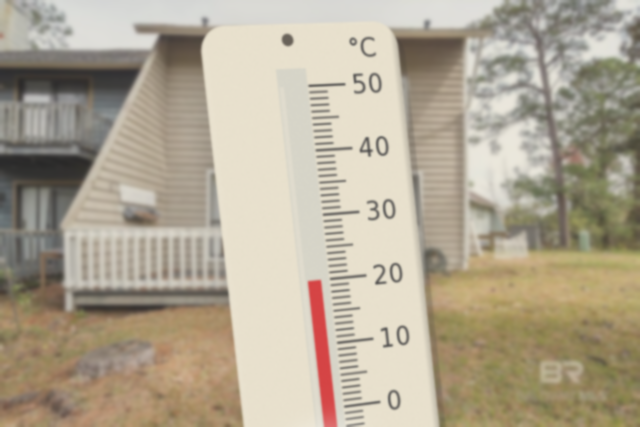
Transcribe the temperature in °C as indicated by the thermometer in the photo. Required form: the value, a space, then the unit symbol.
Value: 20 °C
